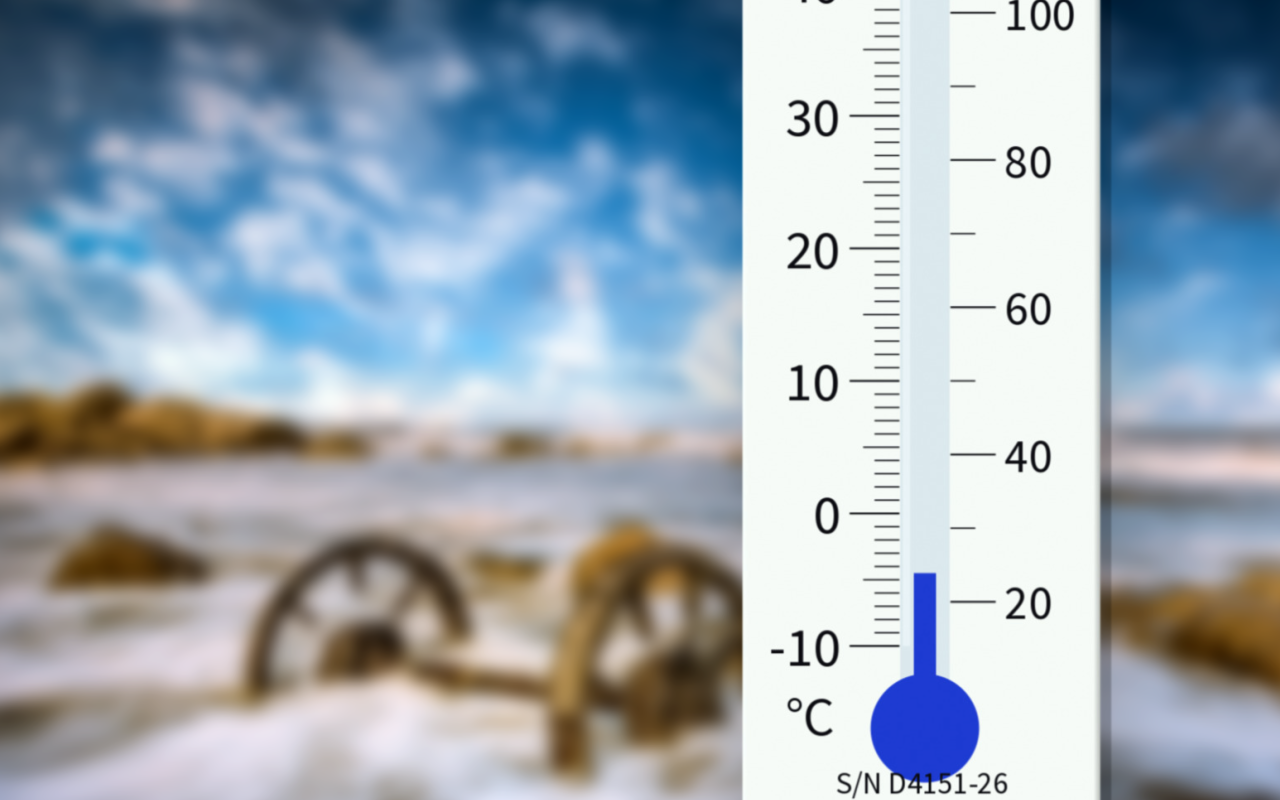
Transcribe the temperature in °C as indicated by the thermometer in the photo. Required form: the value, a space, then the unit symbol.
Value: -4.5 °C
